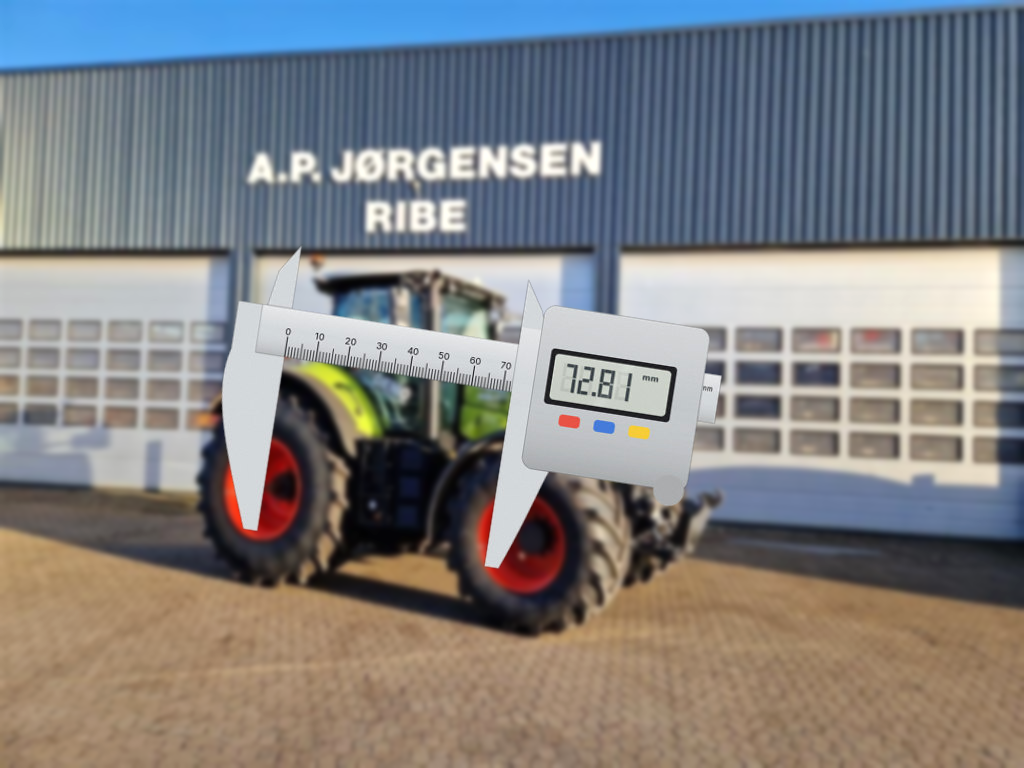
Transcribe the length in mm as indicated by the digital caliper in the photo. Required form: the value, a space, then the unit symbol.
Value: 72.81 mm
